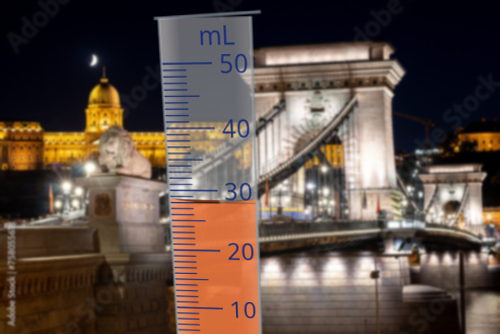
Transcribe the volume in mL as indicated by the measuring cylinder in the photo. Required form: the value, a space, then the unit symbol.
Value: 28 mL
